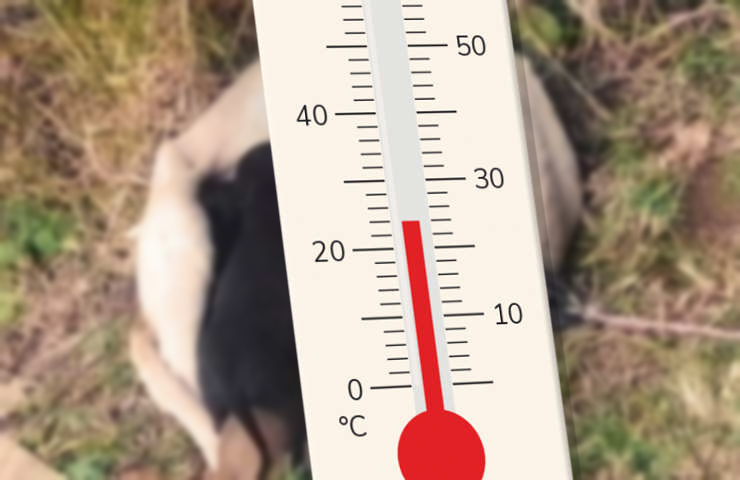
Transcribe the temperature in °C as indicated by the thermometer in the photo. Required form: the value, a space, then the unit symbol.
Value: 24 °C
